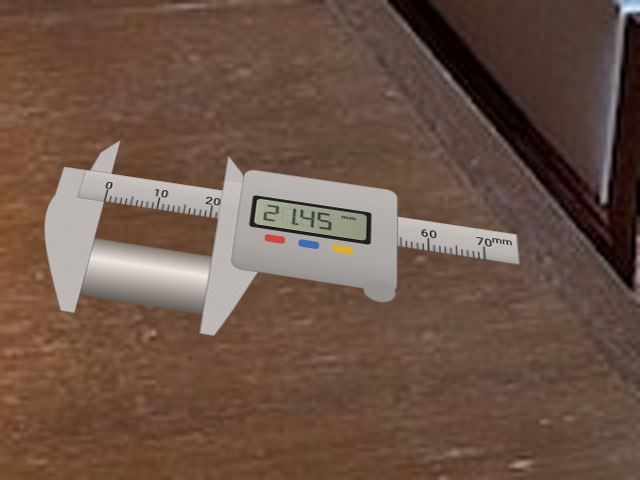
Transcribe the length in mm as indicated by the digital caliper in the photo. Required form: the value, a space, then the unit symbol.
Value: 21.45 mm
